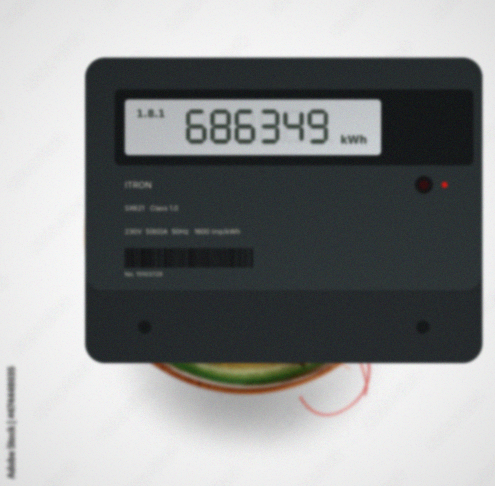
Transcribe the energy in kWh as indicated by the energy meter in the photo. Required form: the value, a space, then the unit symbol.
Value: 686349 kWh
